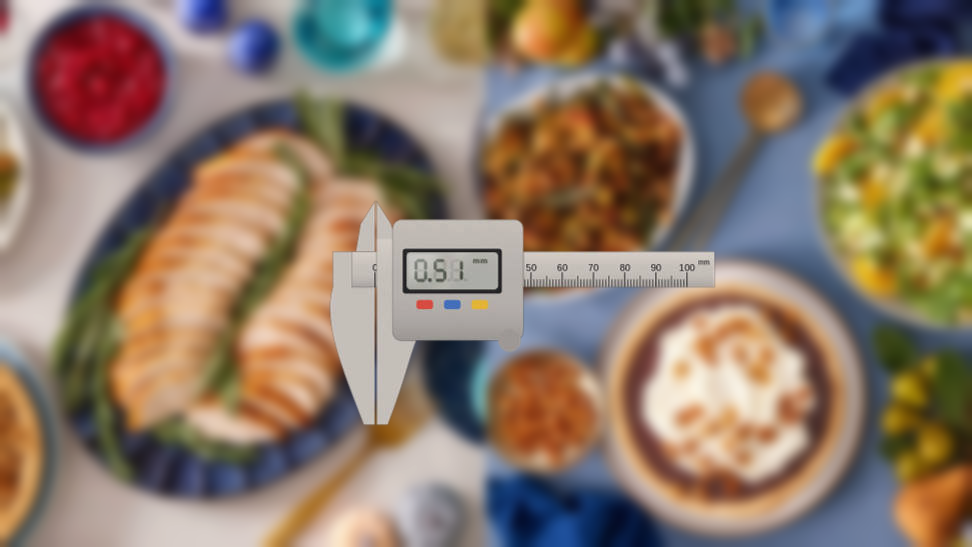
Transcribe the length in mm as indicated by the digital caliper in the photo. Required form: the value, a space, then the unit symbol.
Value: 0.51 mm
